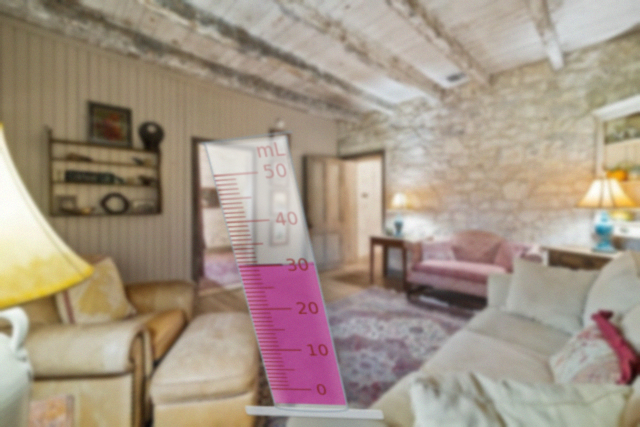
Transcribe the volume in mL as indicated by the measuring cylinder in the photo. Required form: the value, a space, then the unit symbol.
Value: 30 mL
